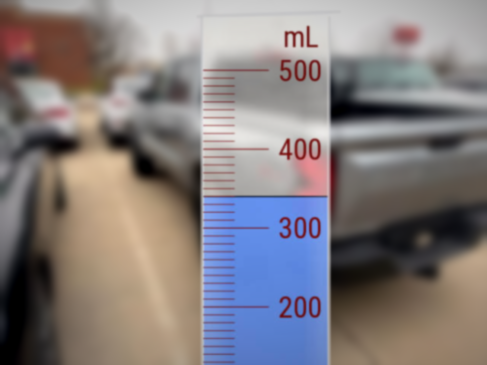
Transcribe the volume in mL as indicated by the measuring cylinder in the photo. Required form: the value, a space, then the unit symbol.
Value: 340 mL
